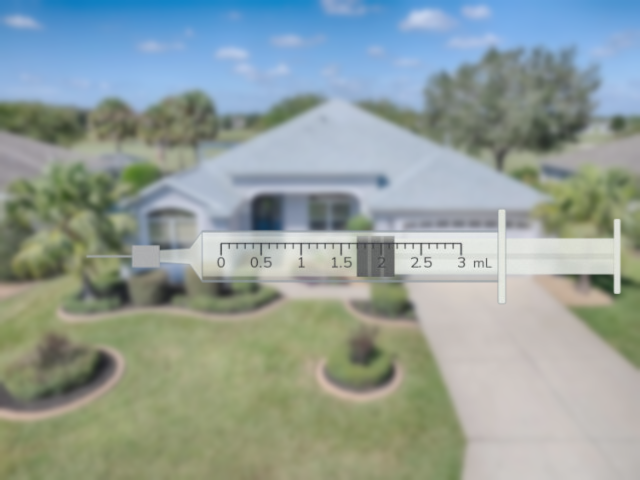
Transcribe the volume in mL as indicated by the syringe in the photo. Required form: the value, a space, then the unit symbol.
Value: 1.7 mL
